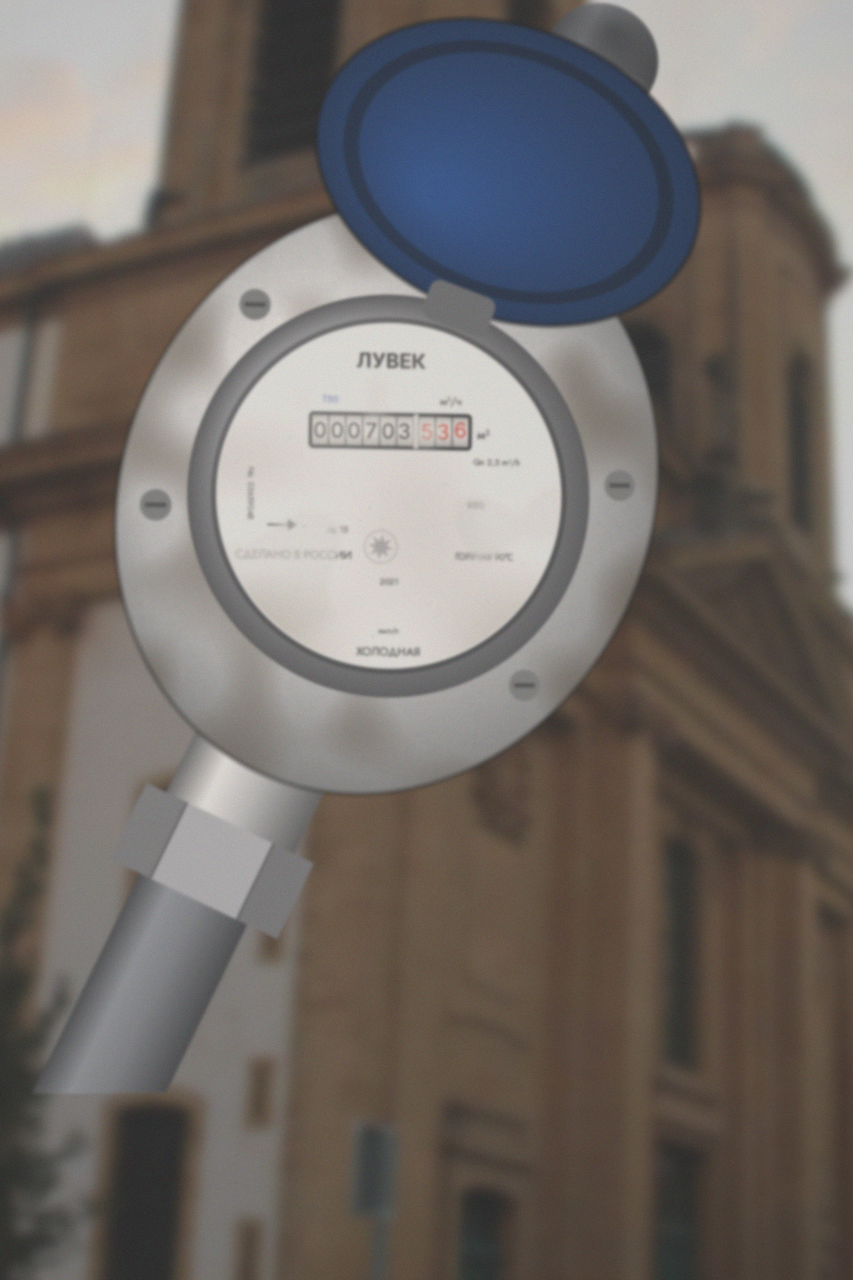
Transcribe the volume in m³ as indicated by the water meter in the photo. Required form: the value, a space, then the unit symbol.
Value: 703.536 m³
